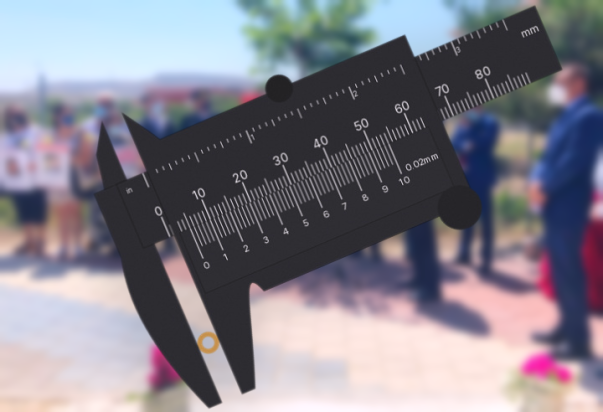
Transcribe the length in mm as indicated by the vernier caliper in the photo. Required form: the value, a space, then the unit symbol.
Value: 5.0 mm
